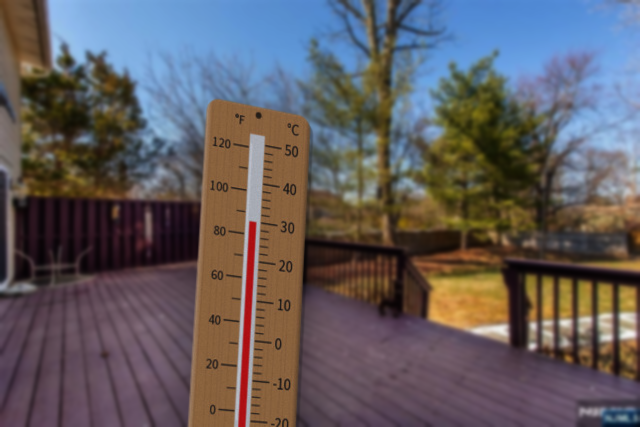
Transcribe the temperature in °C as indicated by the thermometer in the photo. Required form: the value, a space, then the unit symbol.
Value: 30 °C
